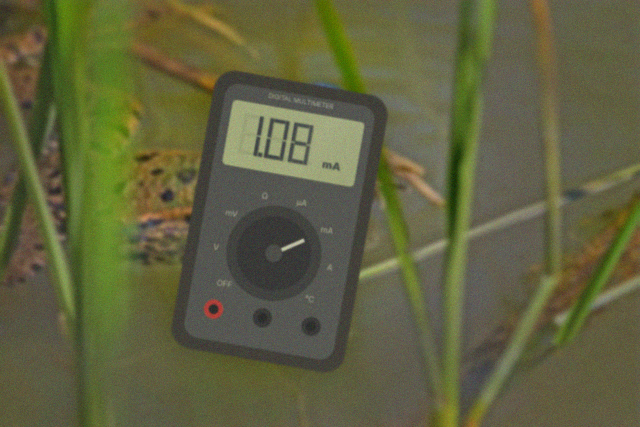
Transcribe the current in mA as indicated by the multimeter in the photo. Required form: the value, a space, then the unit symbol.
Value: 1.08 mA
